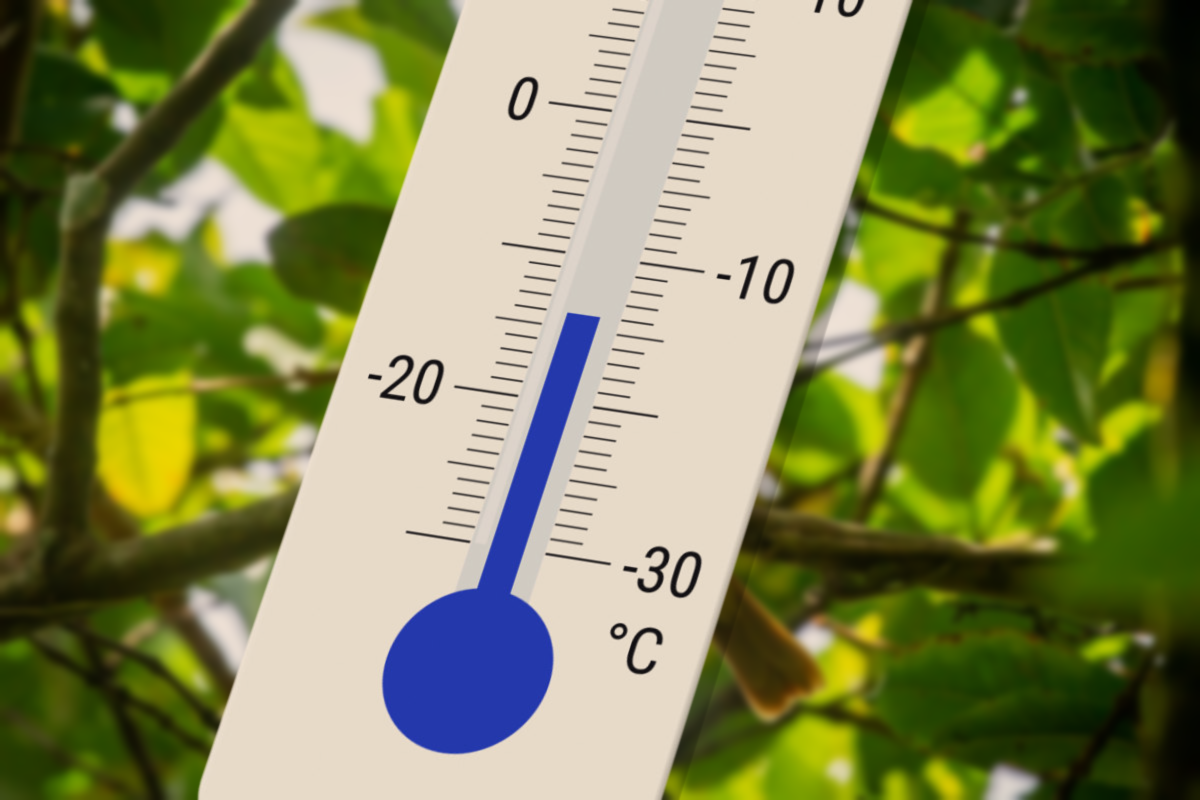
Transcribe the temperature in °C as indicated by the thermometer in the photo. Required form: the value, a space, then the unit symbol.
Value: -14 °C
